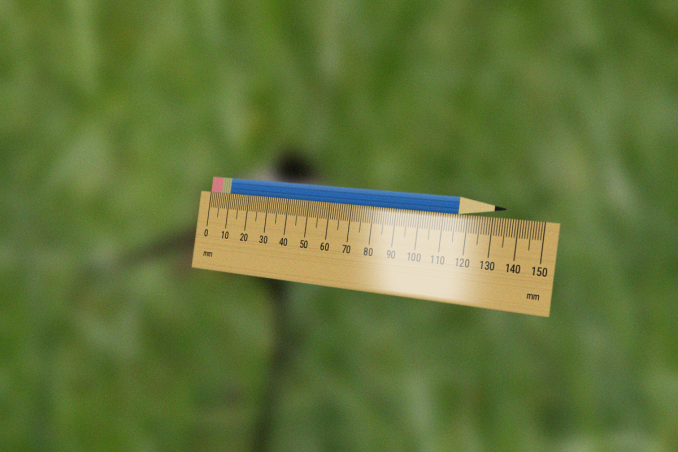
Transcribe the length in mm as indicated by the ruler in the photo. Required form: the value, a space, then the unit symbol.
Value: 135 mm
